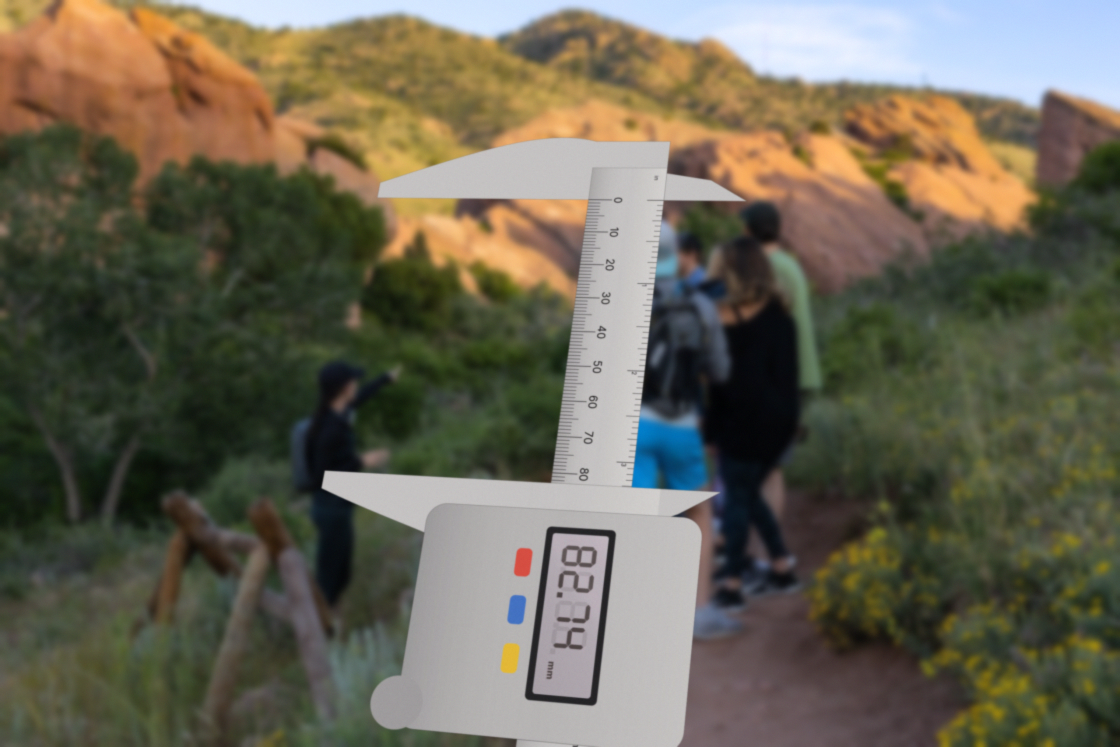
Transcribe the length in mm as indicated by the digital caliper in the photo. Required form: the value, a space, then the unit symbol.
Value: 82.74 mm
